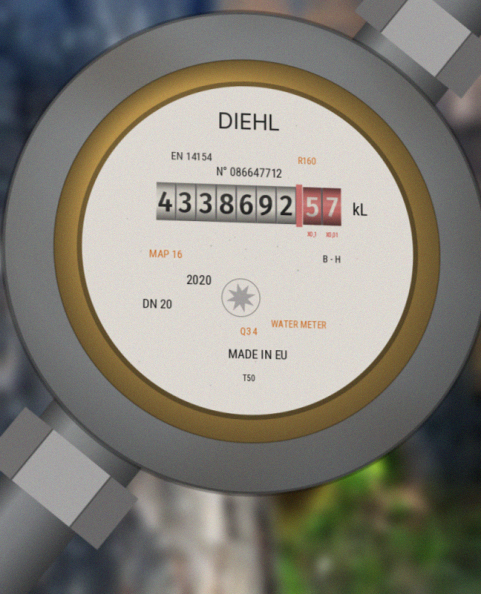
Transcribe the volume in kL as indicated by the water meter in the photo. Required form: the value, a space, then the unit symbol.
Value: 4338692.57 kL
